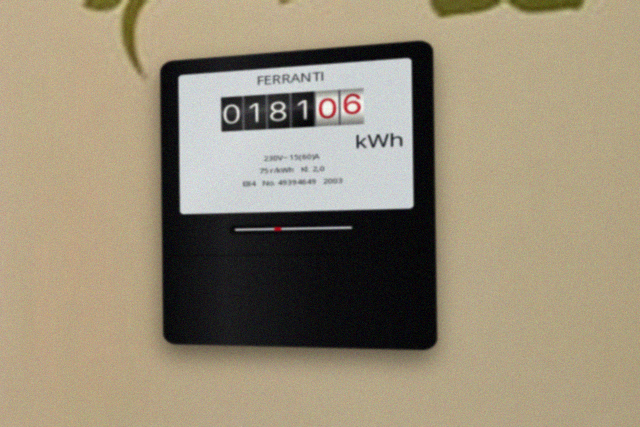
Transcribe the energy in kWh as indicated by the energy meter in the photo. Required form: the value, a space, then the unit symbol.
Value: 181.06 kWh
